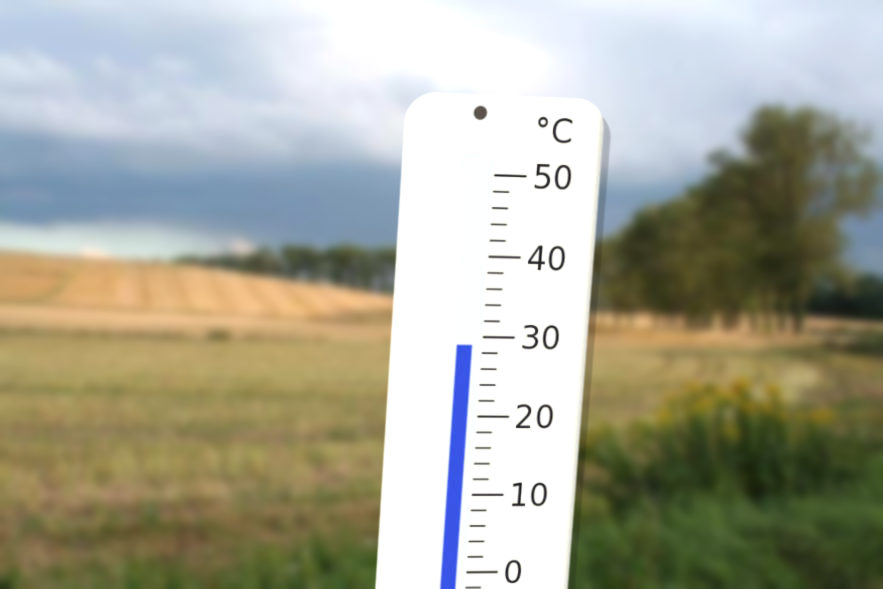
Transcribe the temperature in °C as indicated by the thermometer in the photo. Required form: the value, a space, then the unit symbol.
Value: 29 °C
